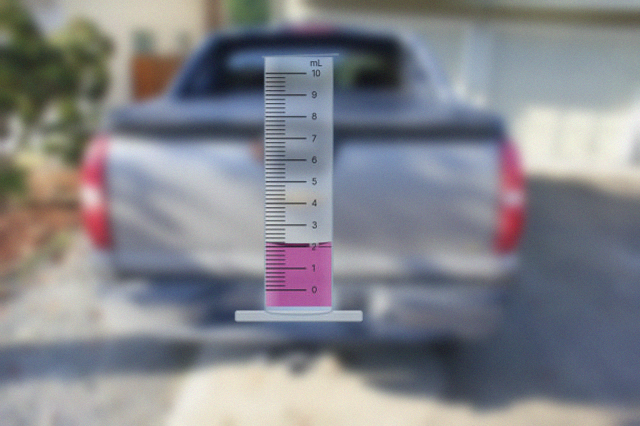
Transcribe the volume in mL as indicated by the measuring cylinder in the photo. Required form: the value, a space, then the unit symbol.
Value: 2 mL
